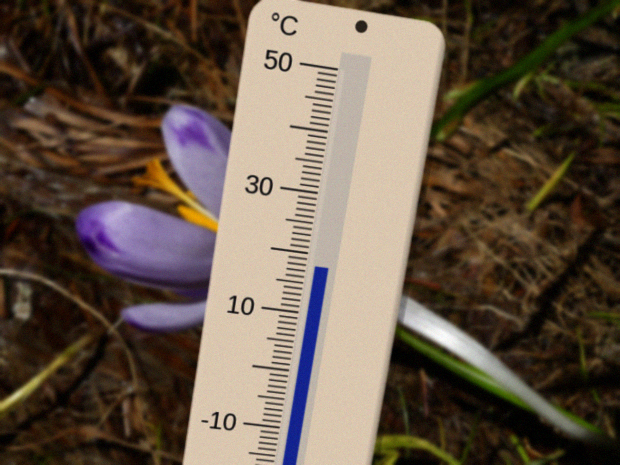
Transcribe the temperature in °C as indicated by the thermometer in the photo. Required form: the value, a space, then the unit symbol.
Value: 18 °C
